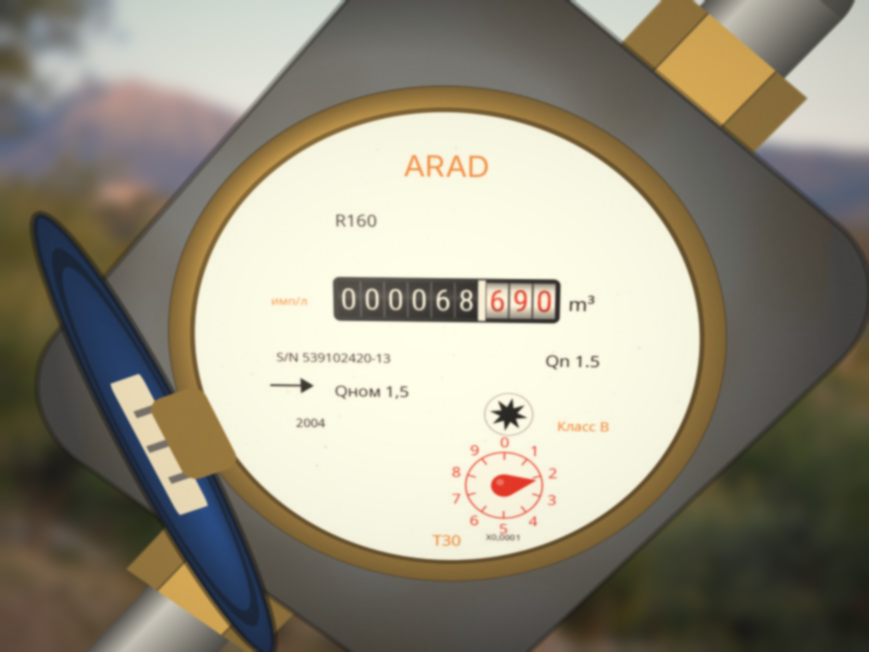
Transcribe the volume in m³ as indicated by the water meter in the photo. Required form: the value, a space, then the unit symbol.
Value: 68.6902 m³
